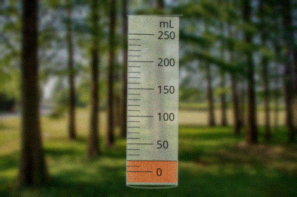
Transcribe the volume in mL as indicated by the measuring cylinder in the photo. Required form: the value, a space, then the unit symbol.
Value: 20 mL
